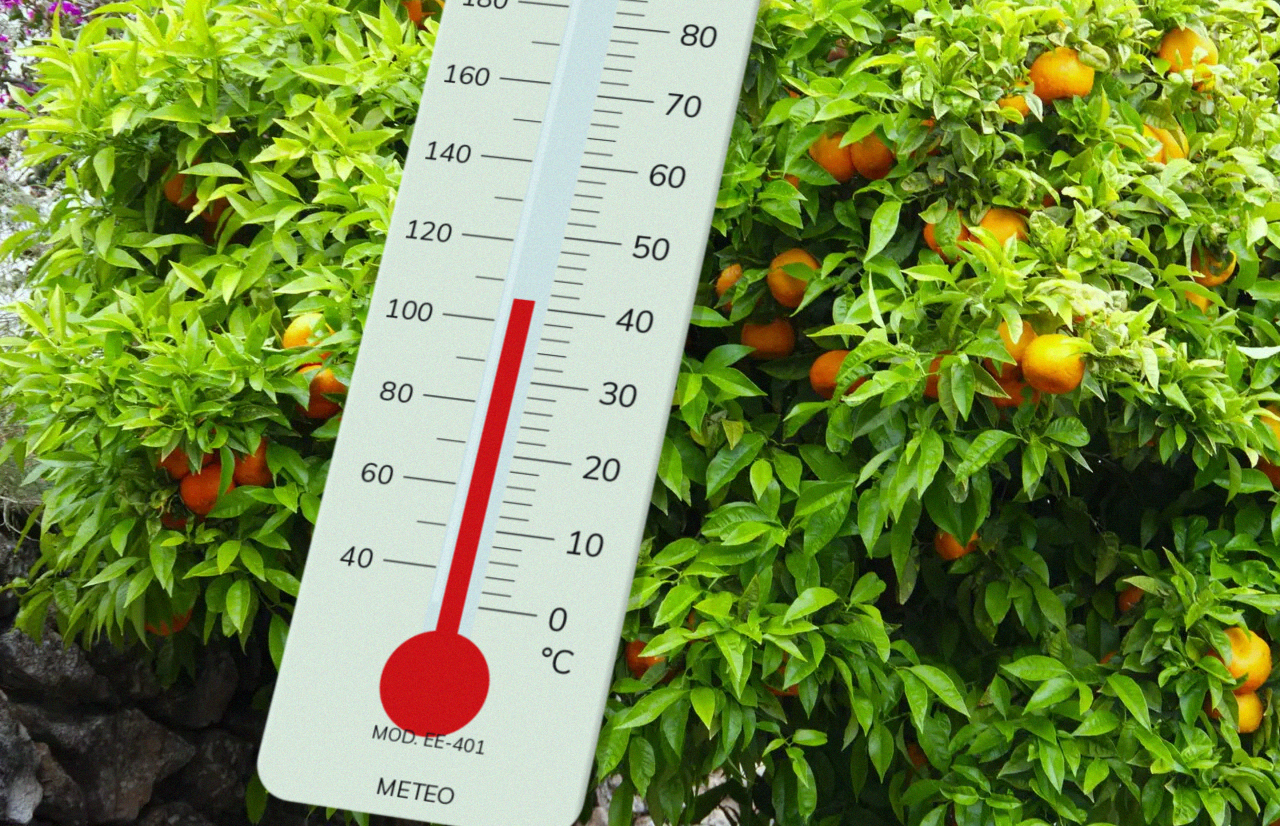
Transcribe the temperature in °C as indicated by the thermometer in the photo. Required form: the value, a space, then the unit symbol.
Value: 41 °C
